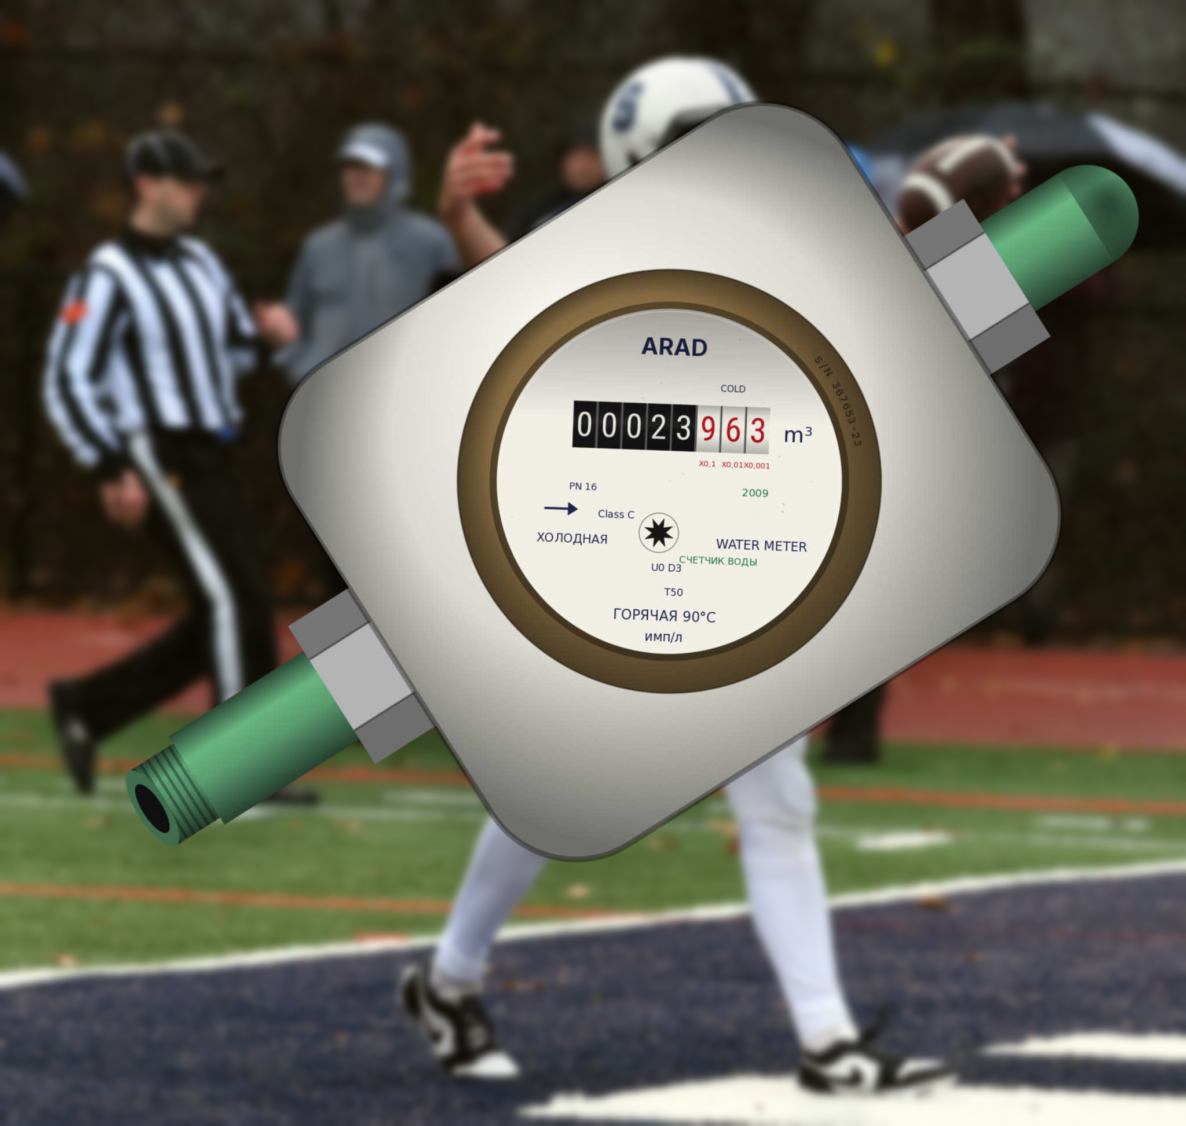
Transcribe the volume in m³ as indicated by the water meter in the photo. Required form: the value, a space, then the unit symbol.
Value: 23.963 m³
